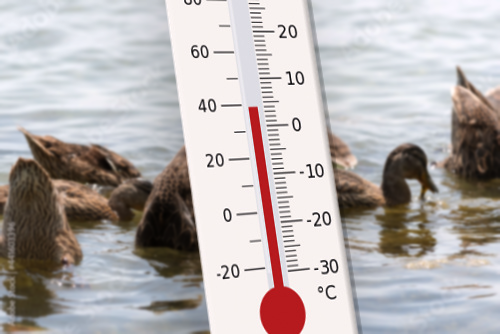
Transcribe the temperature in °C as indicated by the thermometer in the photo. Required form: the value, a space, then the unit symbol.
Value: 4 °C
